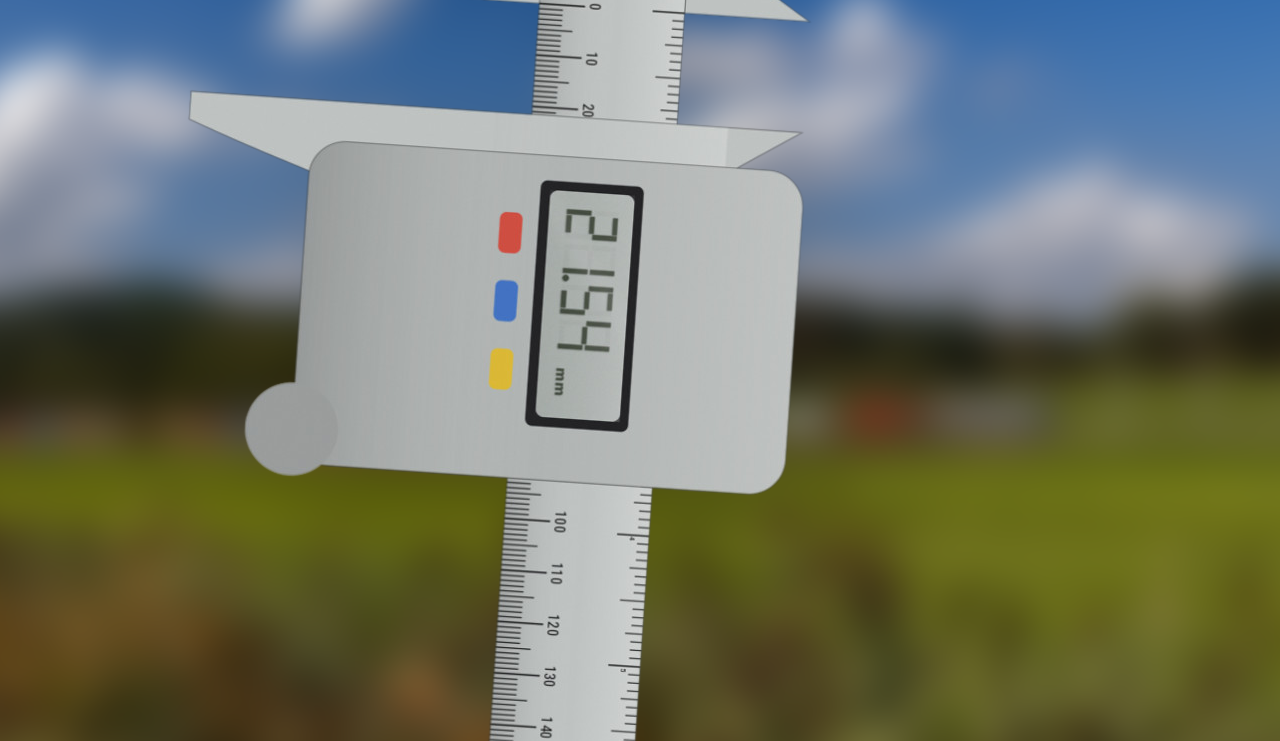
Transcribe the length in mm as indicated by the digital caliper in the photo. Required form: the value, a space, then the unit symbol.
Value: 21.54 mm
